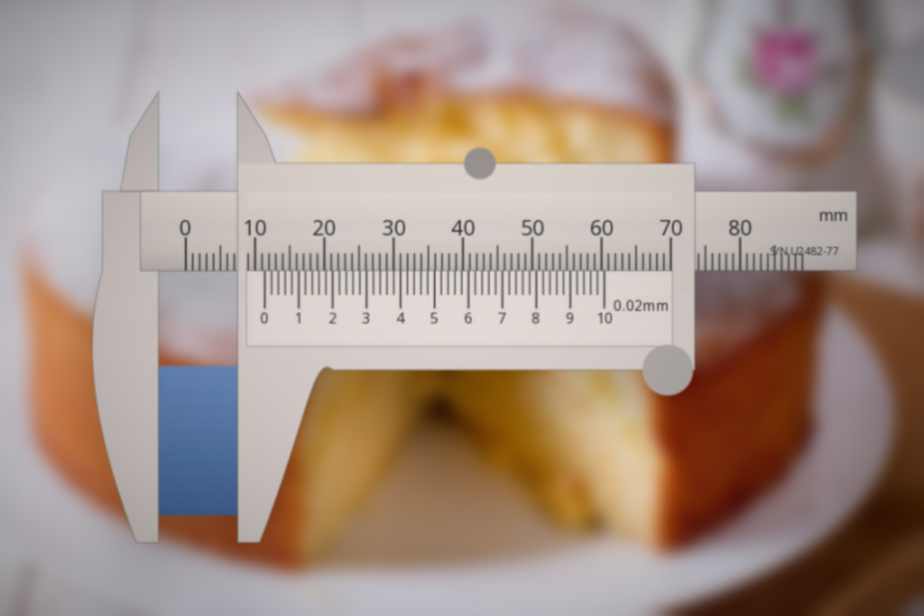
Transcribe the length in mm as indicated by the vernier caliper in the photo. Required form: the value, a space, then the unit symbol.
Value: 11.4 mm
